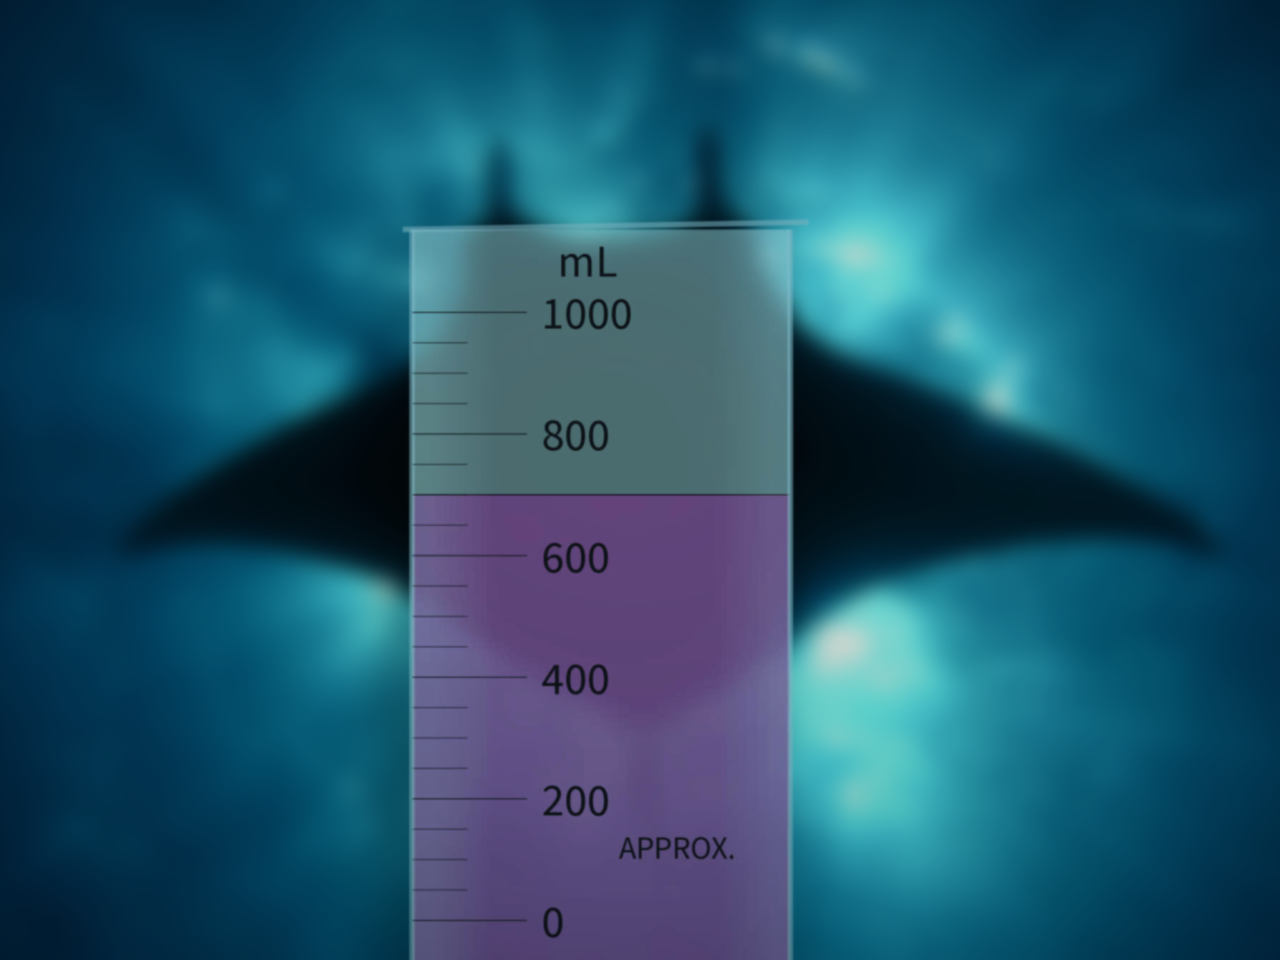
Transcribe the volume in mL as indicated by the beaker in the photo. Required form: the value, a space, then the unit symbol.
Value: 700 mL
